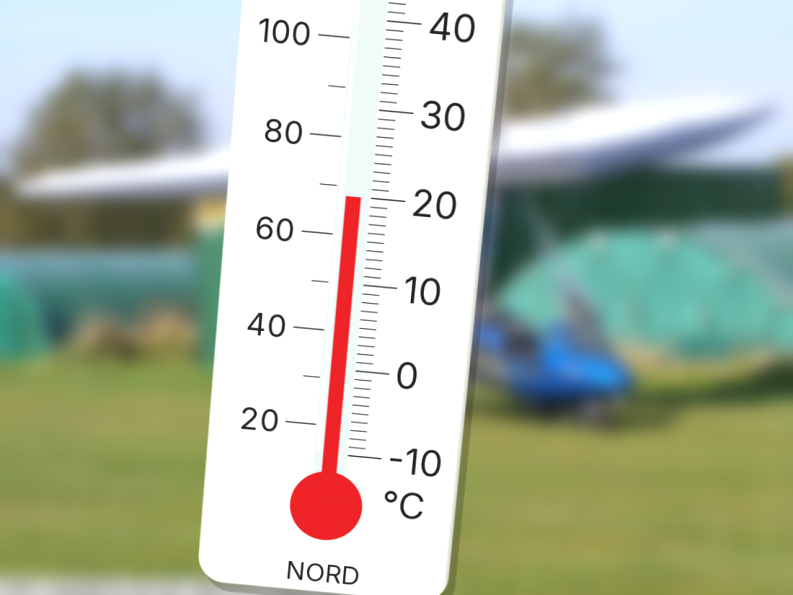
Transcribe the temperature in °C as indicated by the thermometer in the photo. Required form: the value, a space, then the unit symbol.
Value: 20 °C
